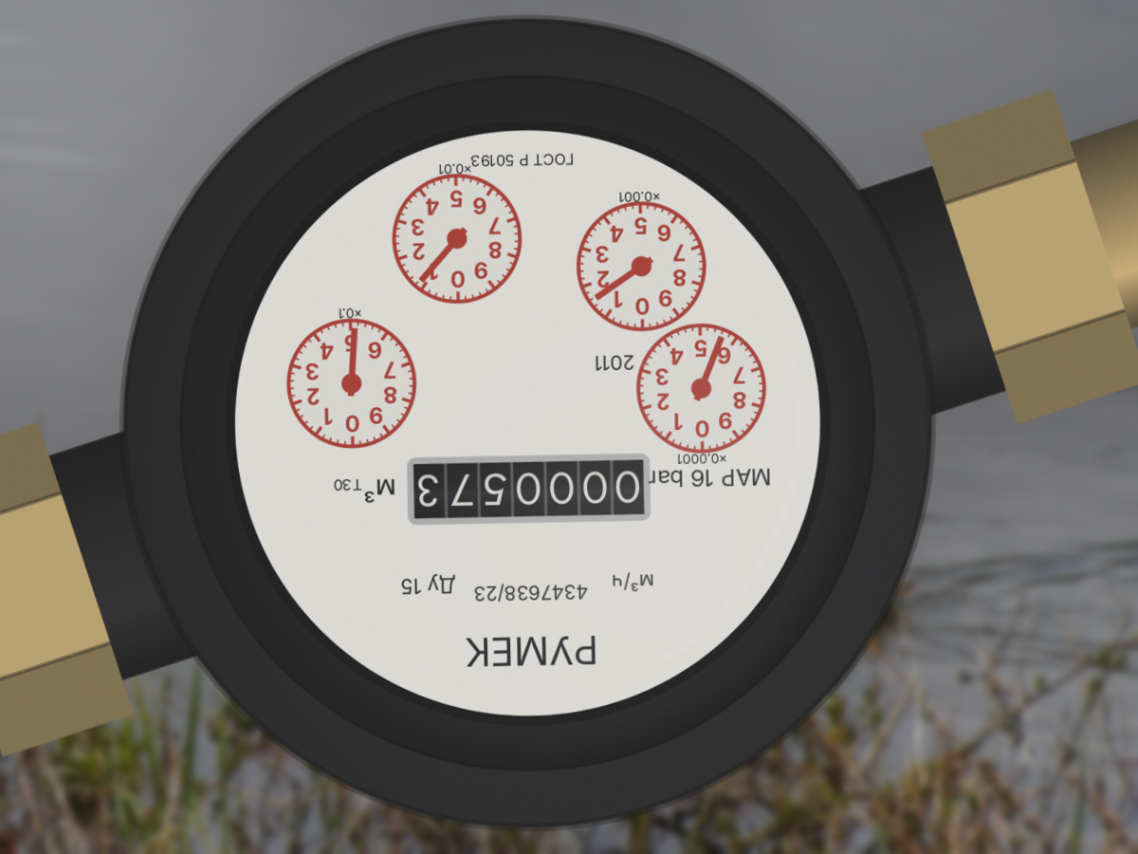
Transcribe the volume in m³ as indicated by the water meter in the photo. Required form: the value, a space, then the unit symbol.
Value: 573.5115 m³
